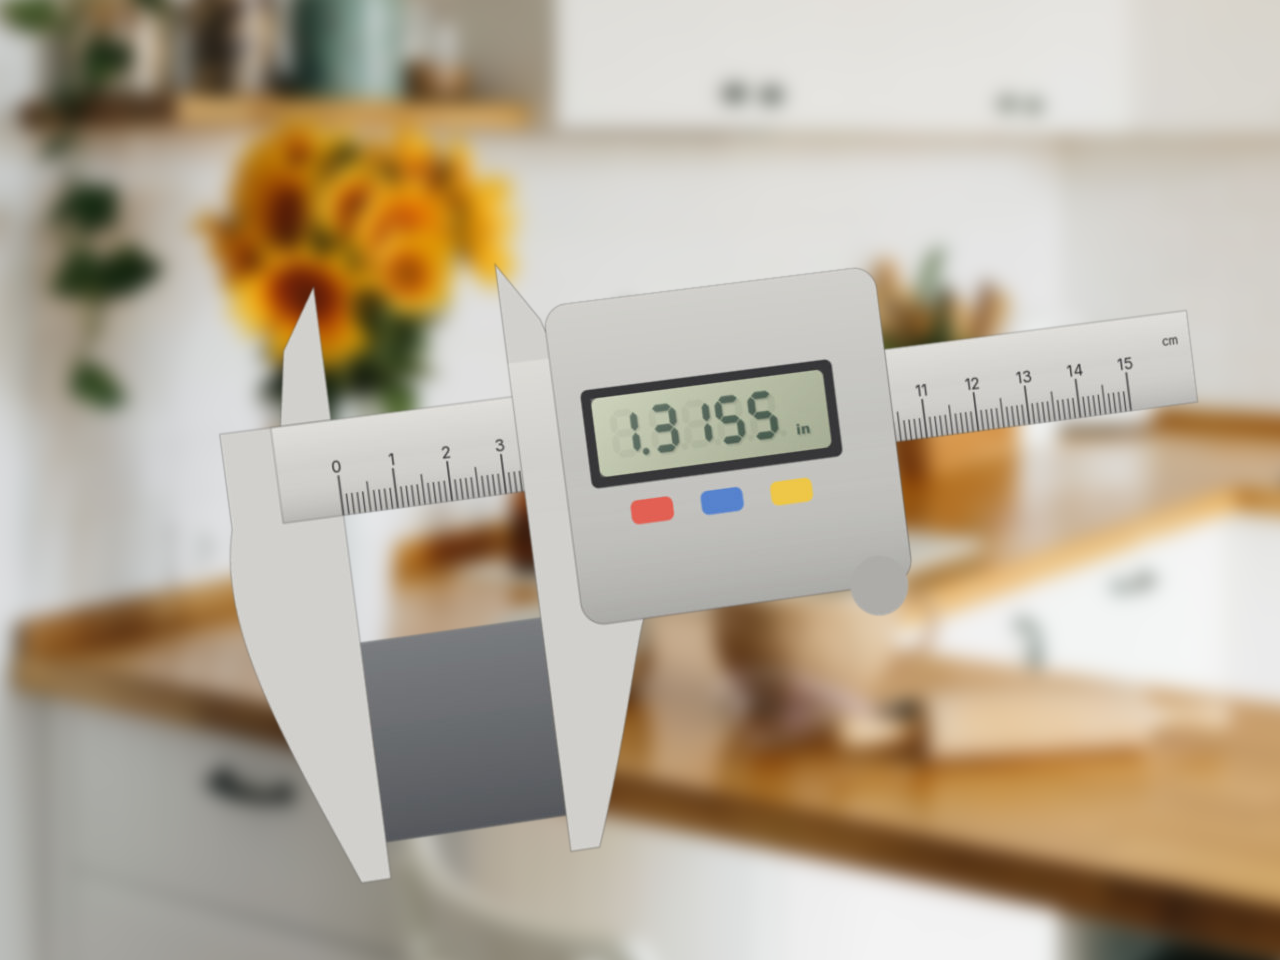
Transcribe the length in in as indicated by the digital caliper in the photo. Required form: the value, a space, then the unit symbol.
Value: 1.3155 in
